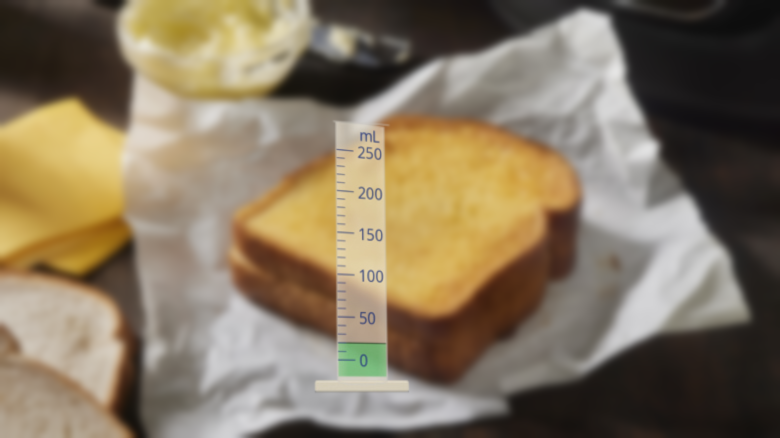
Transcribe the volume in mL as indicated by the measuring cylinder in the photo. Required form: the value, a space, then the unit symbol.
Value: 20 mL
